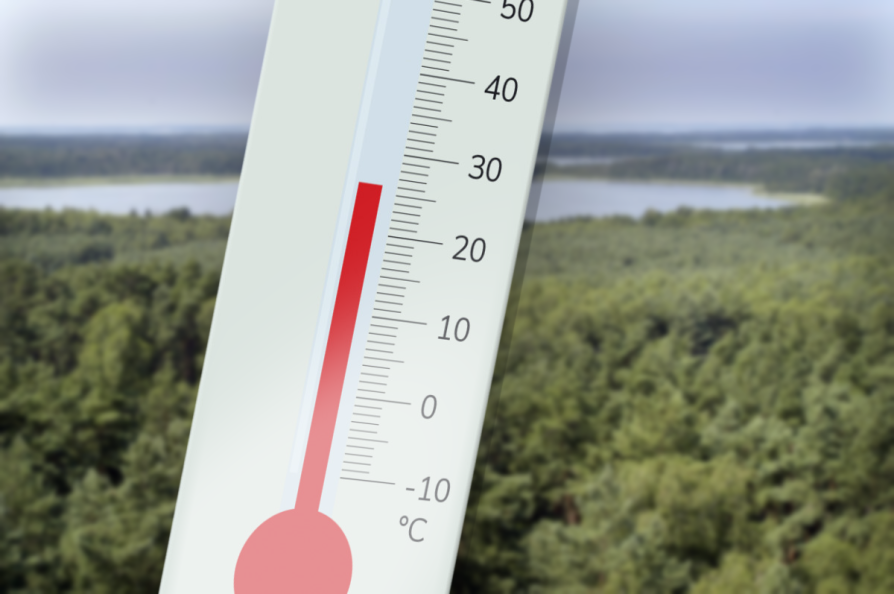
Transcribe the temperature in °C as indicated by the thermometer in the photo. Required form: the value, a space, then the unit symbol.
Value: 26 °C
